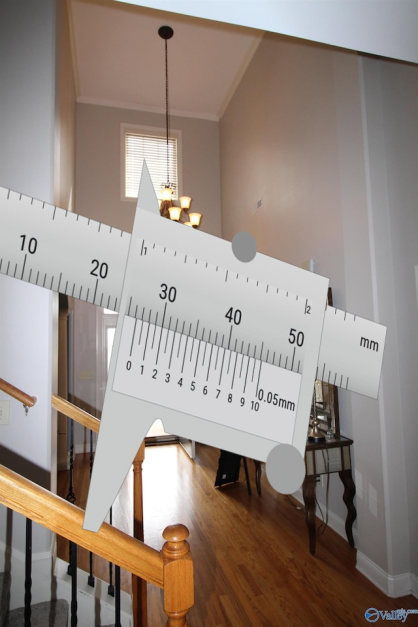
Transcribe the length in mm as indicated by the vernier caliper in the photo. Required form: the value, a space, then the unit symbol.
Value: 26.2 mm
